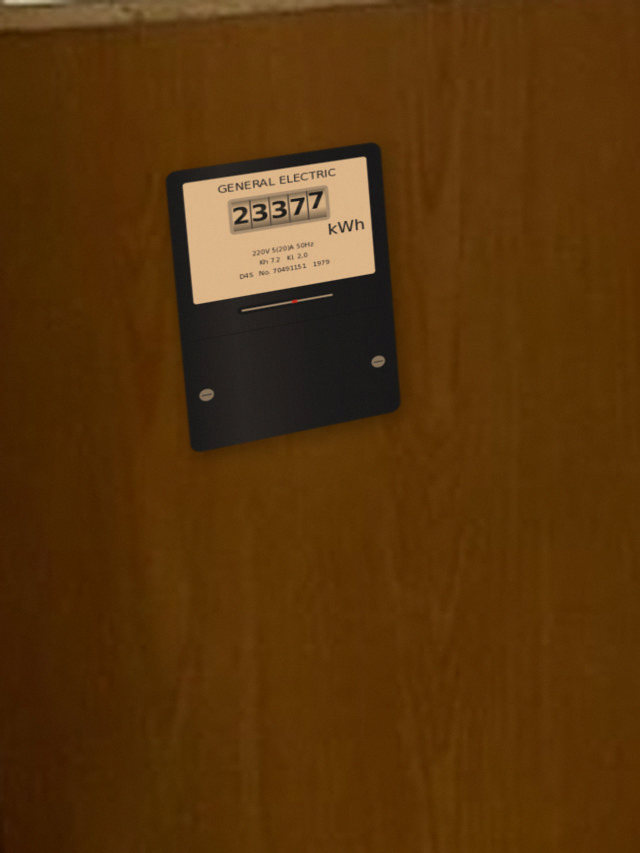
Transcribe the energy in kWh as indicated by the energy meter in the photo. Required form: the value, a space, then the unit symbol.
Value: 23377 kWh
